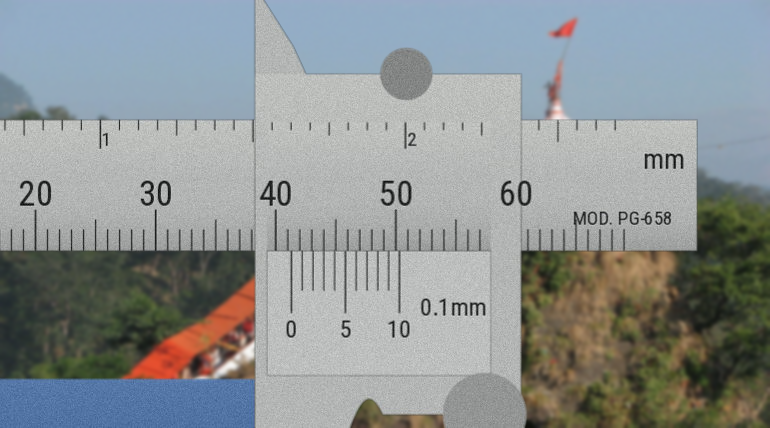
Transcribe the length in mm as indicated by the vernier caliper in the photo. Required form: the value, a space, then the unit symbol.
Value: 41.3 mm
